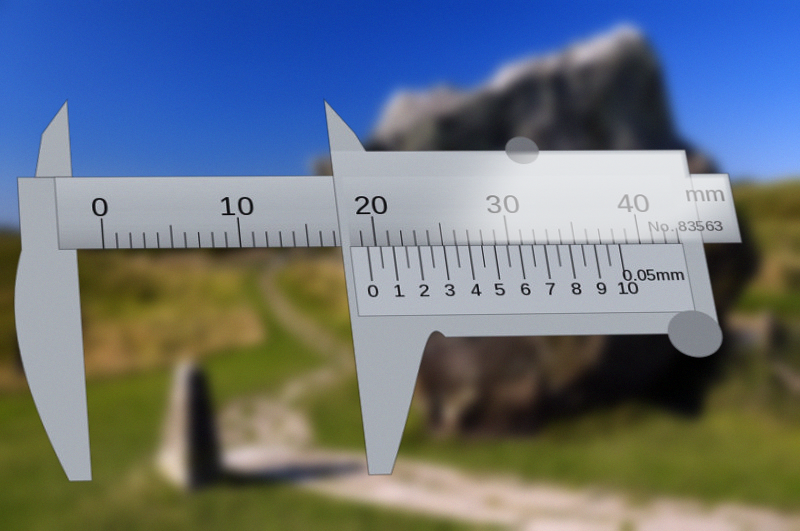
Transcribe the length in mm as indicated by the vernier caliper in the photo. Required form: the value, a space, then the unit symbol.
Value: 19.4 mm
